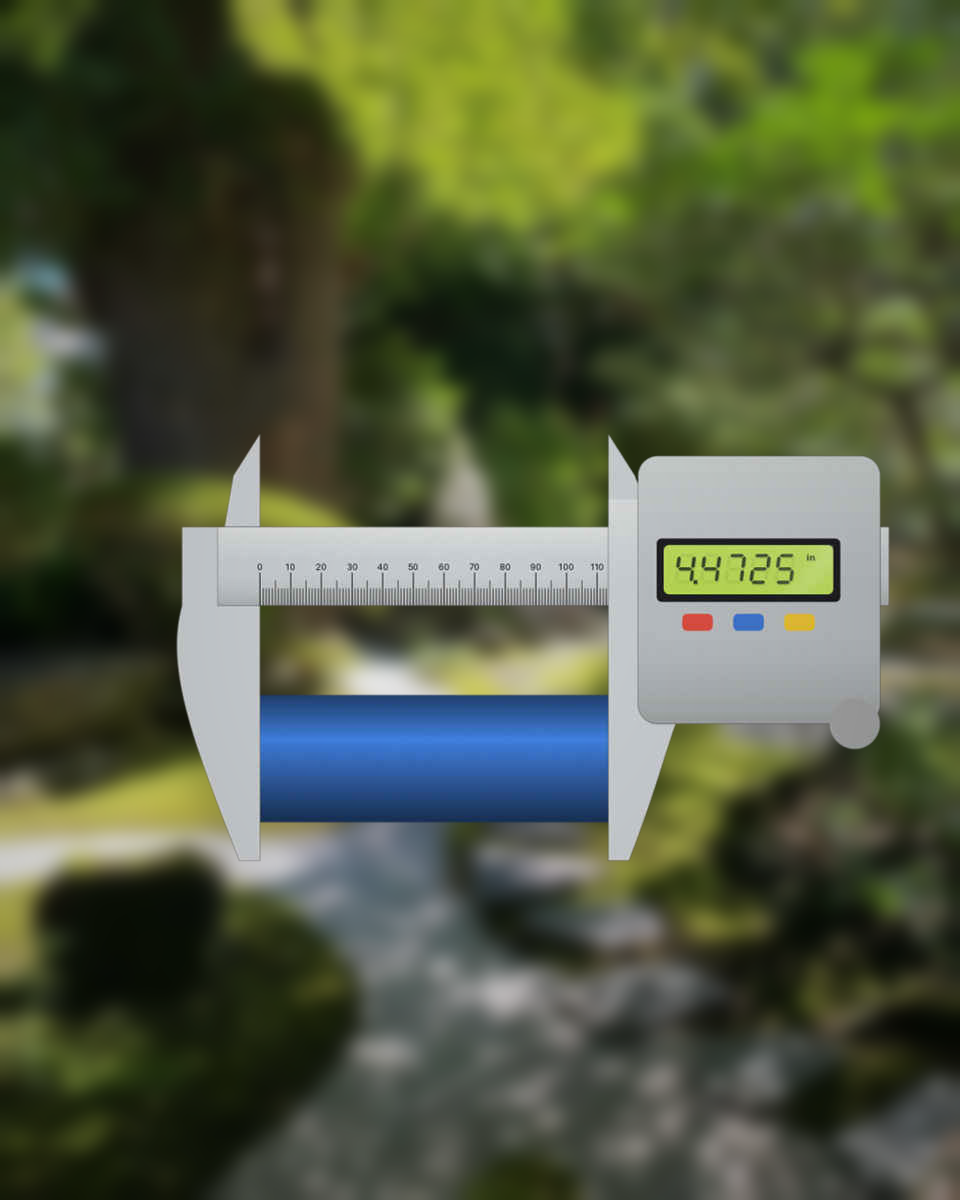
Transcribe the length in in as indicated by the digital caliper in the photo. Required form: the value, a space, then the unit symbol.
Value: 4.4725 in
